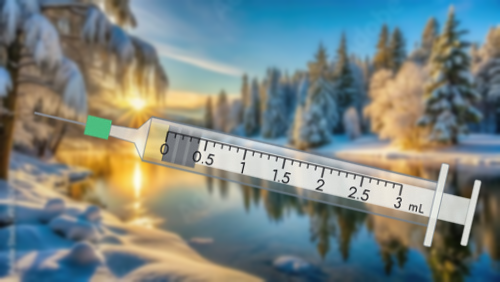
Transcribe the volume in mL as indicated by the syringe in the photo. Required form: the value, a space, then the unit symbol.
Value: 0 mL
